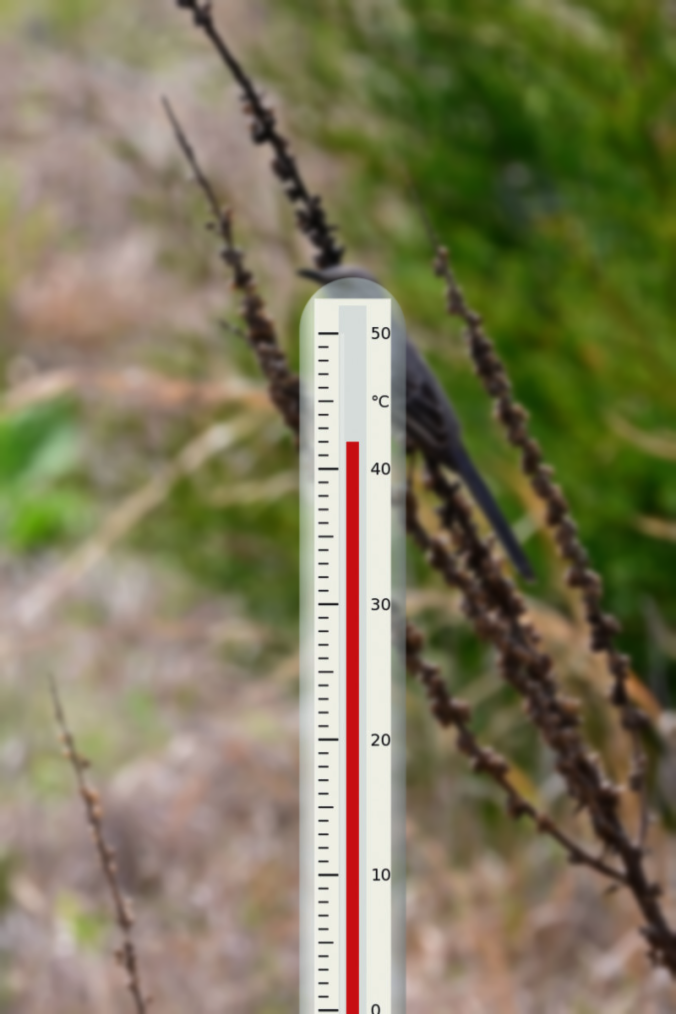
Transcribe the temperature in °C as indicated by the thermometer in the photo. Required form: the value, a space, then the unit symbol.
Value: 42 °C
